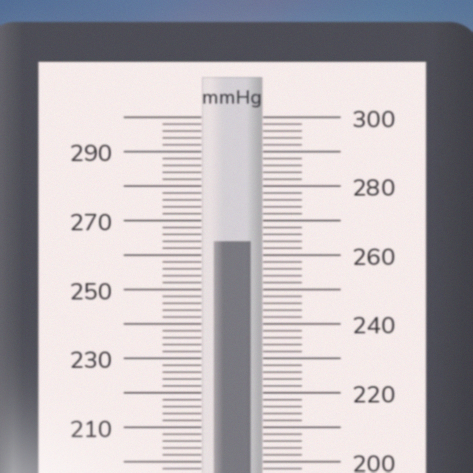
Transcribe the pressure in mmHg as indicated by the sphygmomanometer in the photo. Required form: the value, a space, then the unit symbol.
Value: 264 mmHg
